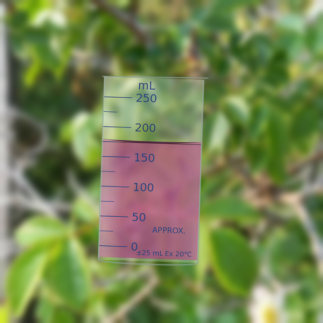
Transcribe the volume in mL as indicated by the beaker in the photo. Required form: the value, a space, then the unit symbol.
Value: 175 mL
